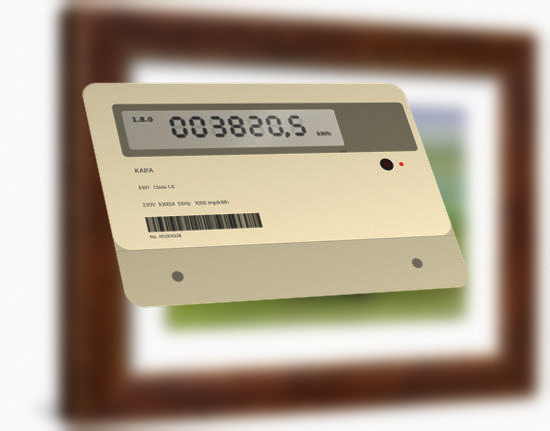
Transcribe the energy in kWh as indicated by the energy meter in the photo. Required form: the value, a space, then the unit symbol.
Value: 3820.5 kWh
